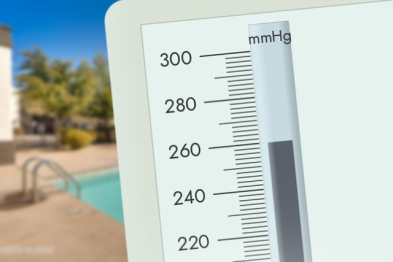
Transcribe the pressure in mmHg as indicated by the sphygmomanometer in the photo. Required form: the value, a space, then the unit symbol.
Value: 260 mmHg
